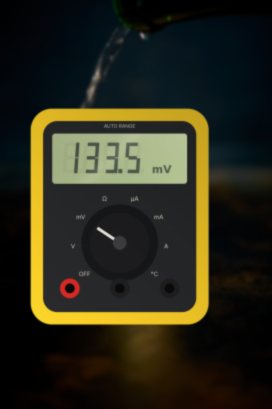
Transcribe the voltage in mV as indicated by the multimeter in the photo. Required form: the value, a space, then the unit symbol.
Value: 133.5 mV
